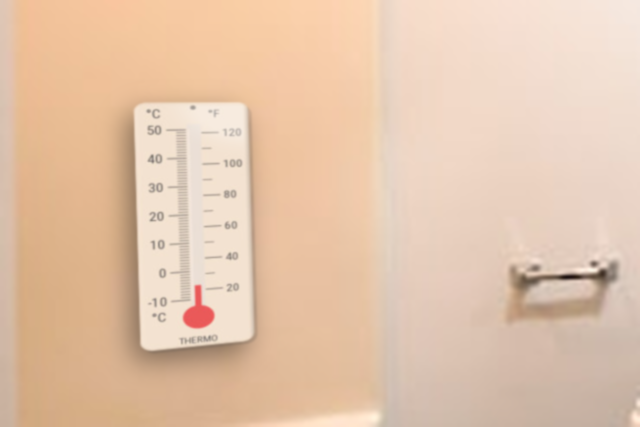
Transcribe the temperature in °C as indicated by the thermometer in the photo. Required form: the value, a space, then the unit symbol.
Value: -5 °C
